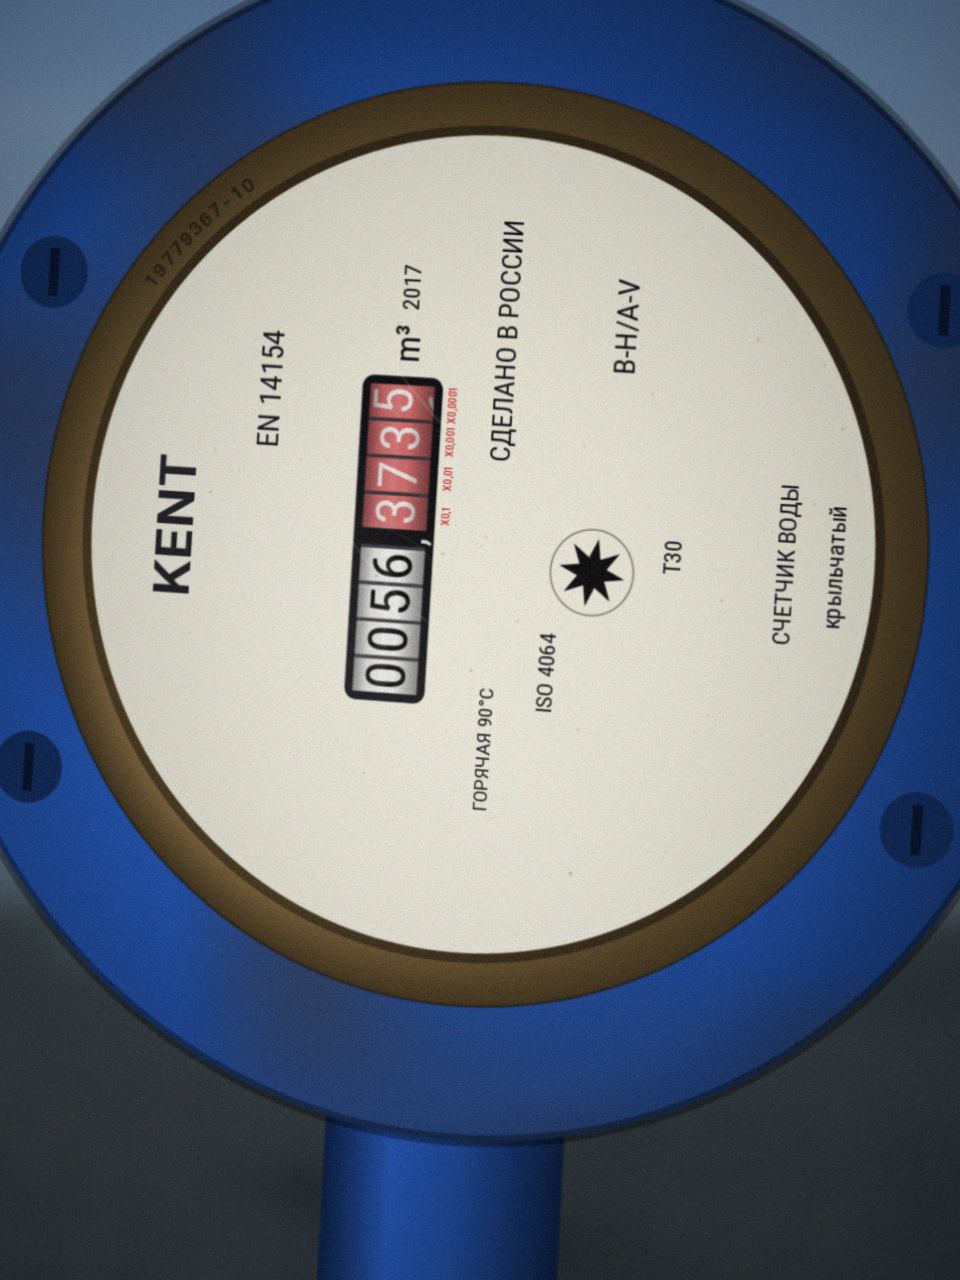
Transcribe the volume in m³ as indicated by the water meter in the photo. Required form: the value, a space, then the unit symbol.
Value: 56.3735 m³
